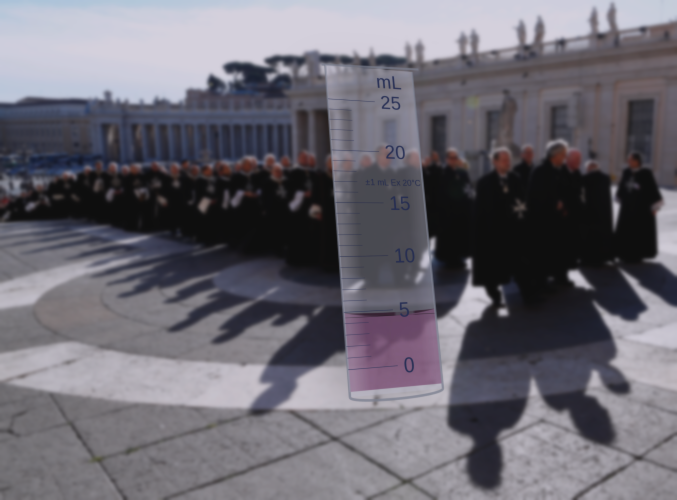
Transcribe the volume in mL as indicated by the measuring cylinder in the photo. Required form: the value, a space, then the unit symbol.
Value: 4.5 mL
